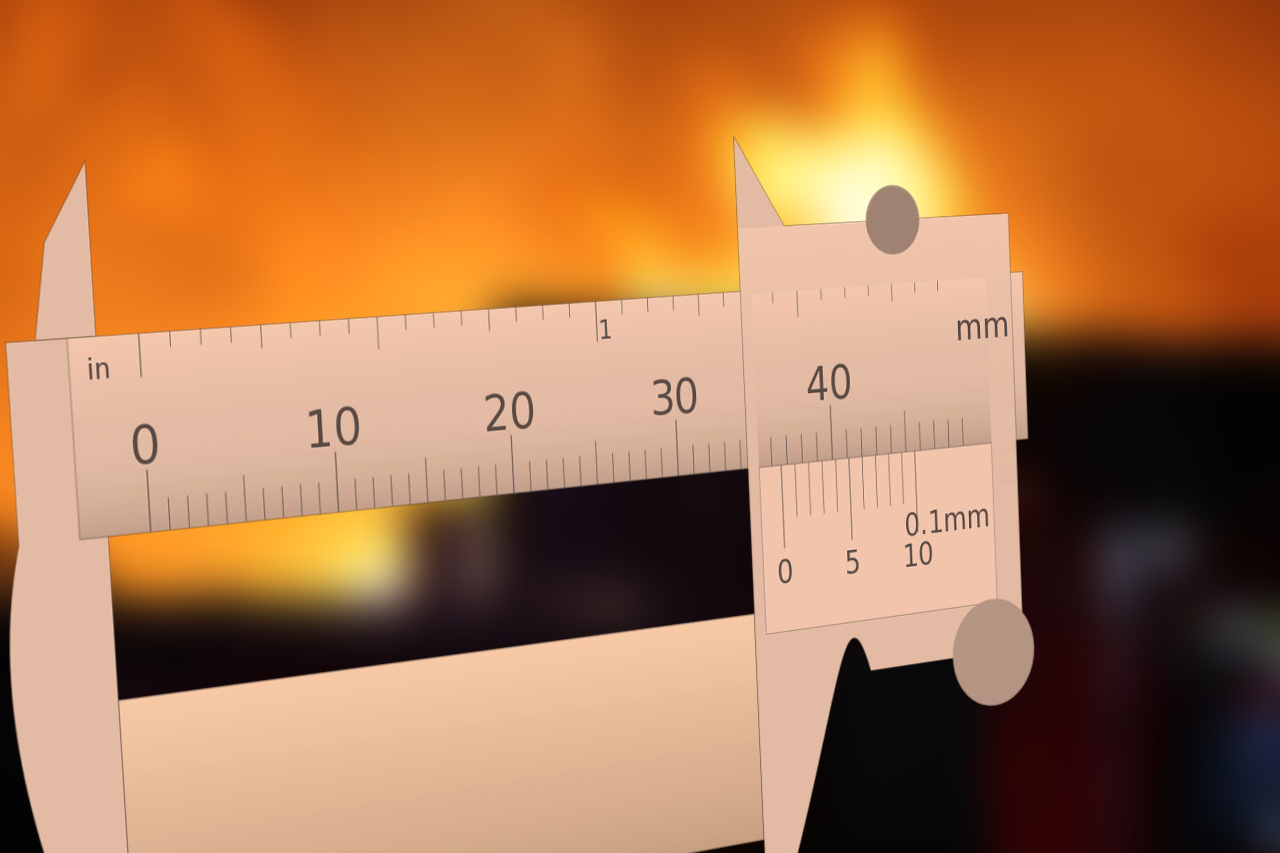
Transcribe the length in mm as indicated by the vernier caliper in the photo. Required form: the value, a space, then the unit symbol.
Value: 36.6 mm
